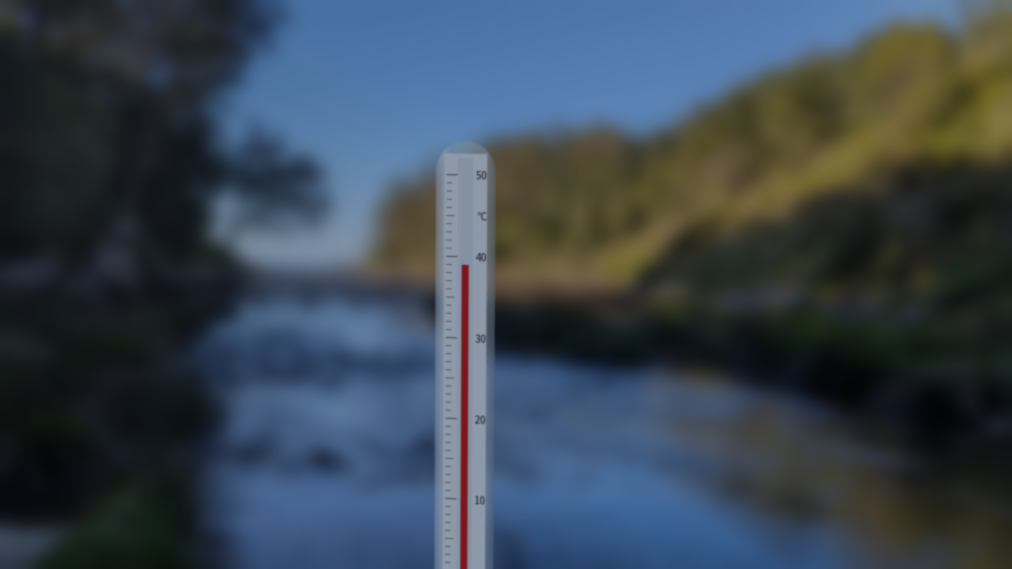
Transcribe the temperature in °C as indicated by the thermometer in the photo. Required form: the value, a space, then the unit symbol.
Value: 39 °C
